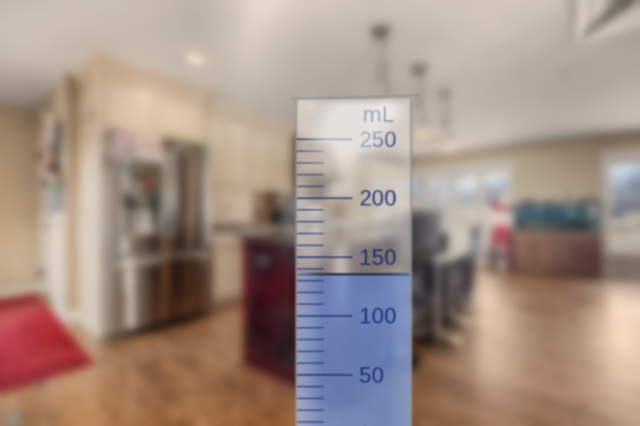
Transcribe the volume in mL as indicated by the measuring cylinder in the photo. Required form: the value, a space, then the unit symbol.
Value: 135 mL
